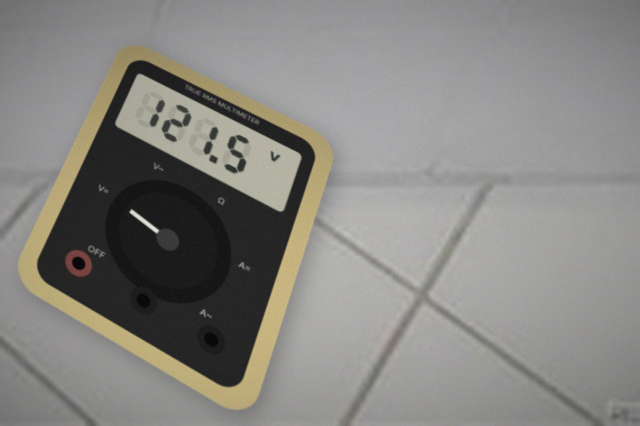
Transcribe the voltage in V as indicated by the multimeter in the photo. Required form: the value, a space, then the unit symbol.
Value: 121.5 V
